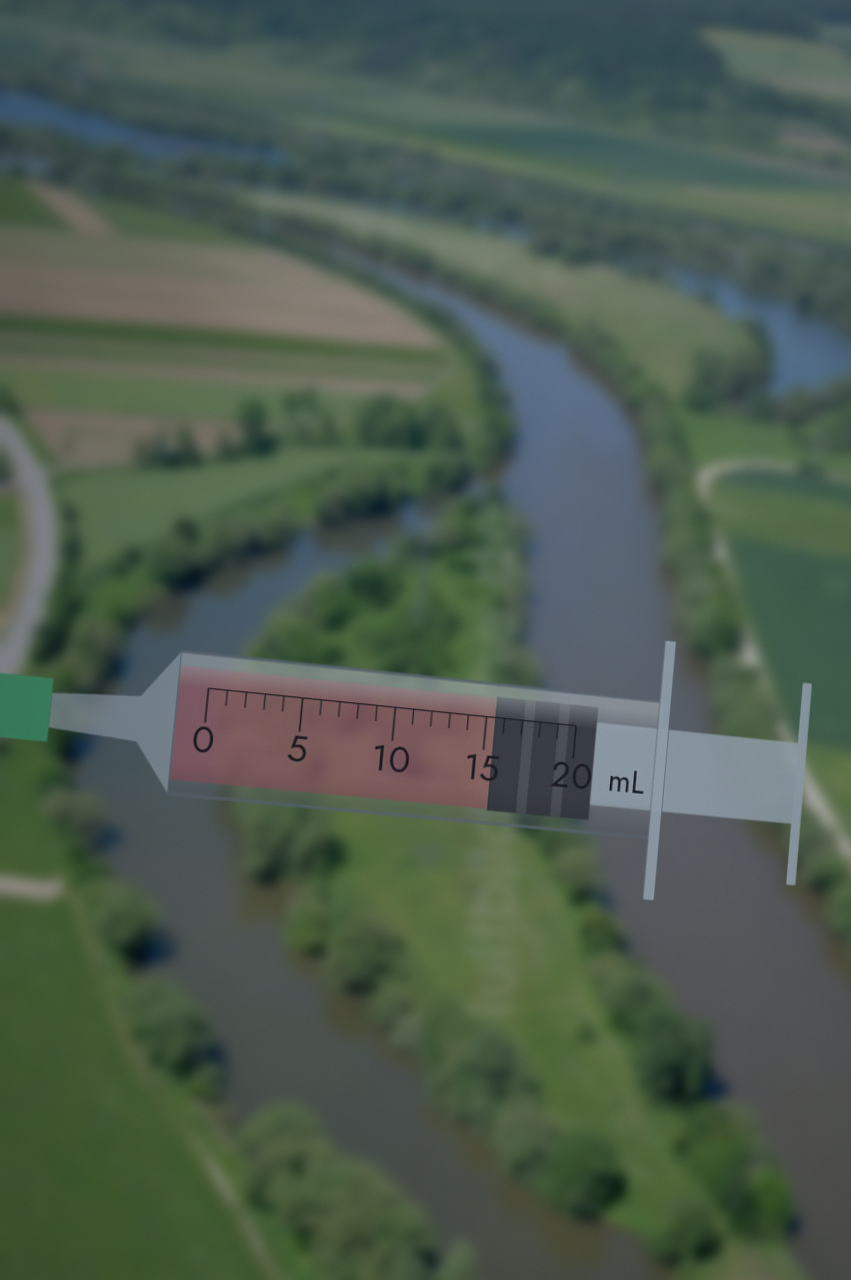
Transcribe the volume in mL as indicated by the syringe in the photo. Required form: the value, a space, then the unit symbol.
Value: 15.5 mL
